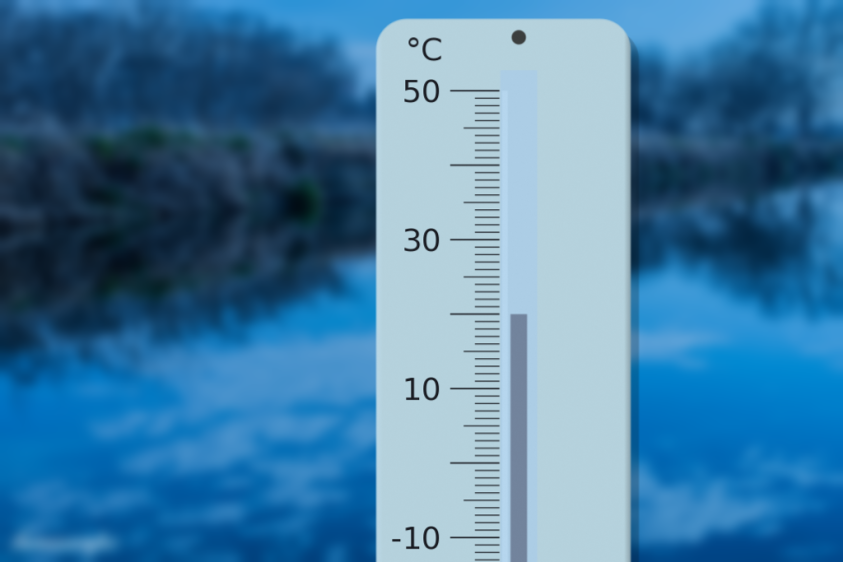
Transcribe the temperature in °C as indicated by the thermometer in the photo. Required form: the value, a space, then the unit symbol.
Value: 20 °C
